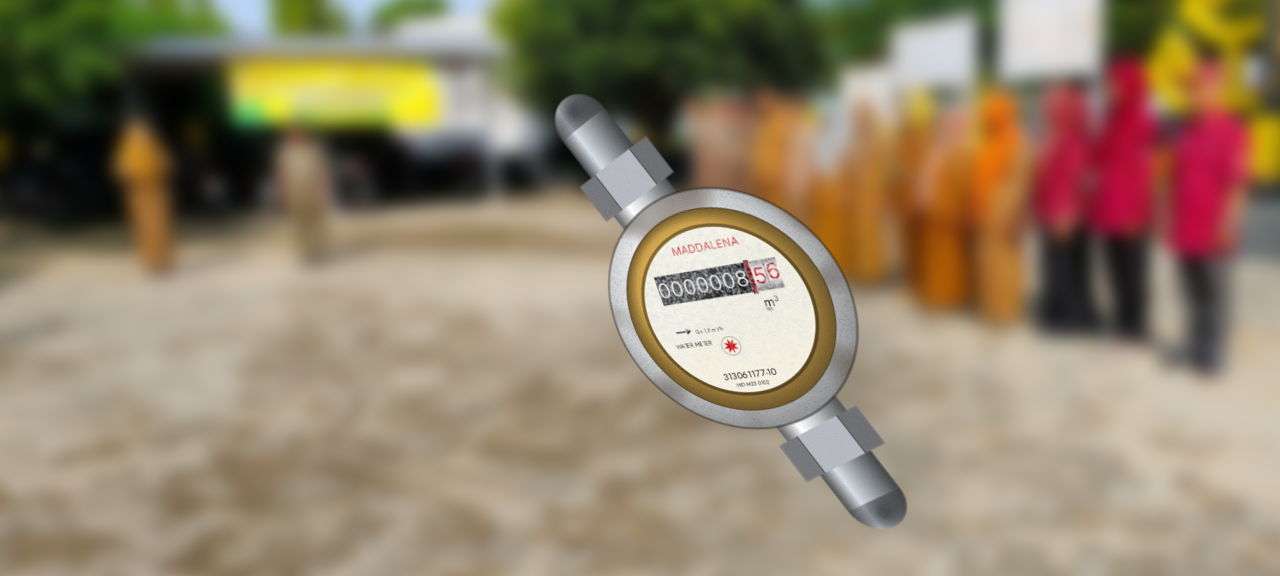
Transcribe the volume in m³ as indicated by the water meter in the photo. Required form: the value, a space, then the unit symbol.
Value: 8.56 m³
